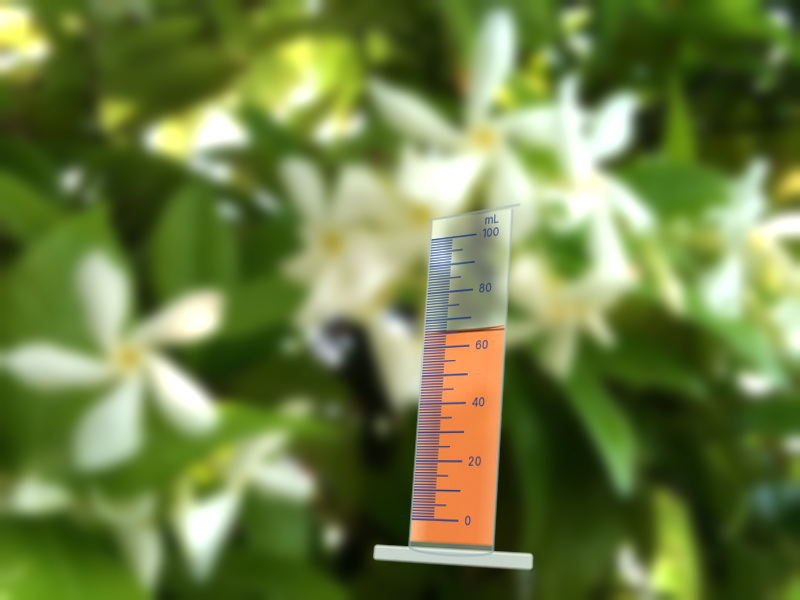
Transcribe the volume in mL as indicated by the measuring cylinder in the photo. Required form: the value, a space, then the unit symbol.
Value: 65 mL
